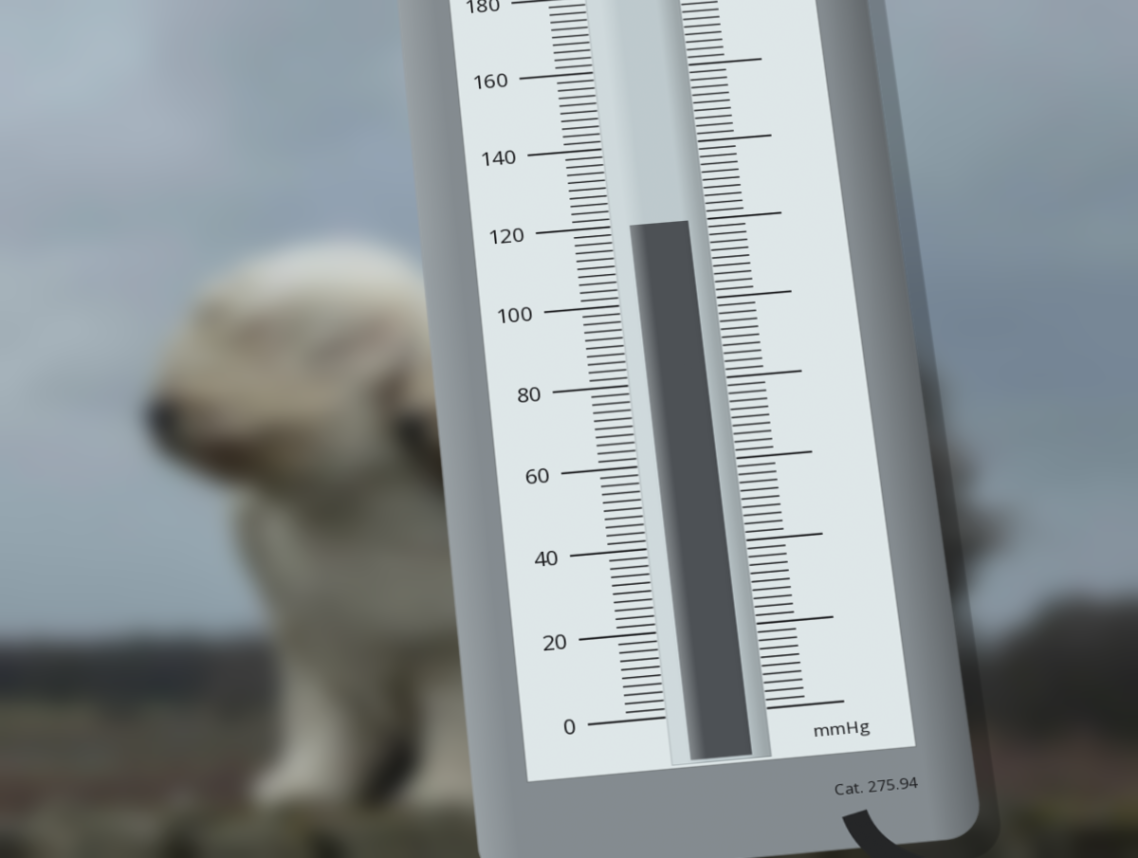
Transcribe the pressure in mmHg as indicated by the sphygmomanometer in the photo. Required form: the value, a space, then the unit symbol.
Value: 120 mmHg
